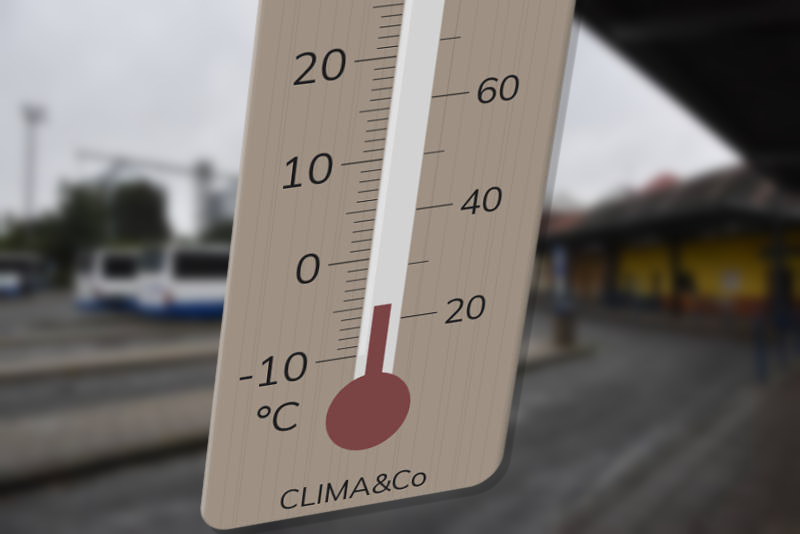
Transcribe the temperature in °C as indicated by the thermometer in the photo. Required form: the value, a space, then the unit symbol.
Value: -5 °C
